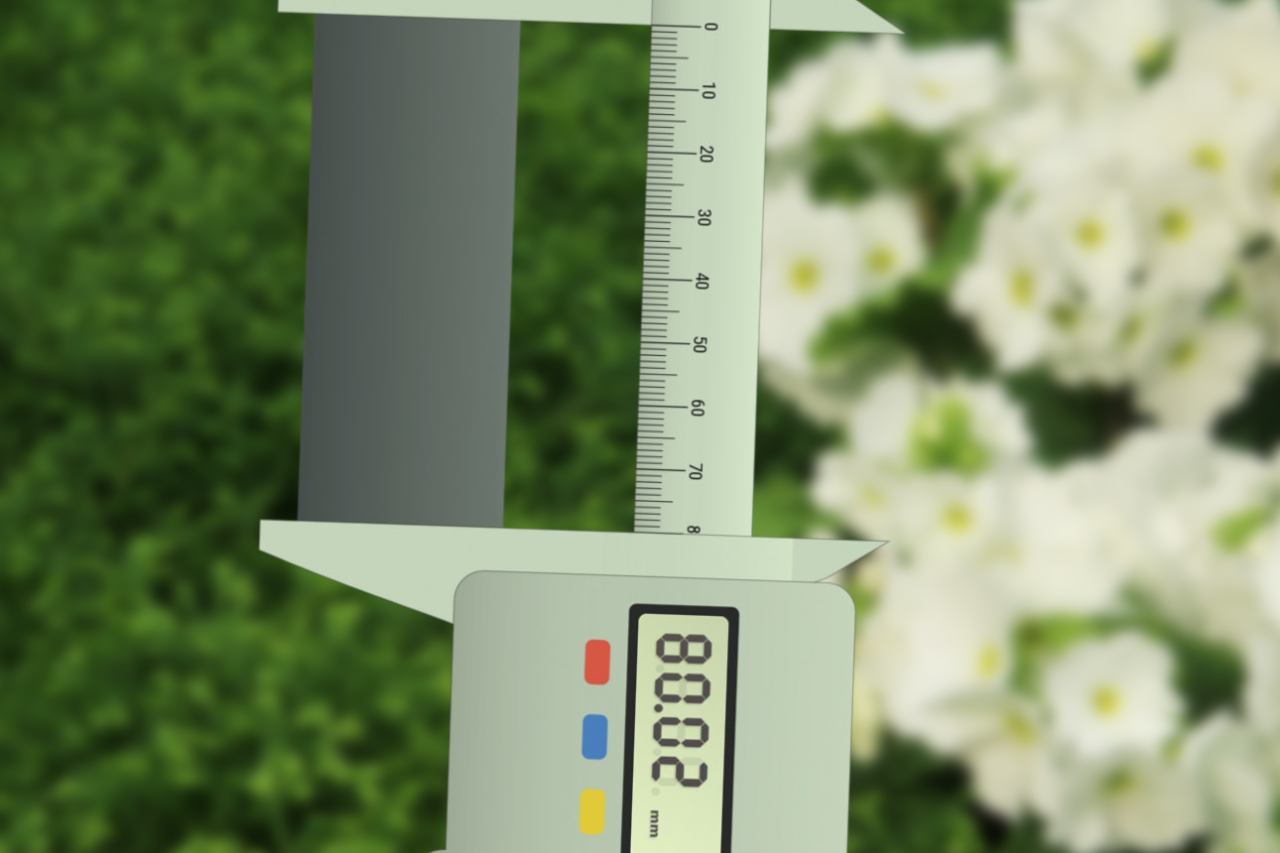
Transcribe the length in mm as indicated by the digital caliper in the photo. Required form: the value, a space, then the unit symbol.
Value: 80.02 mm
